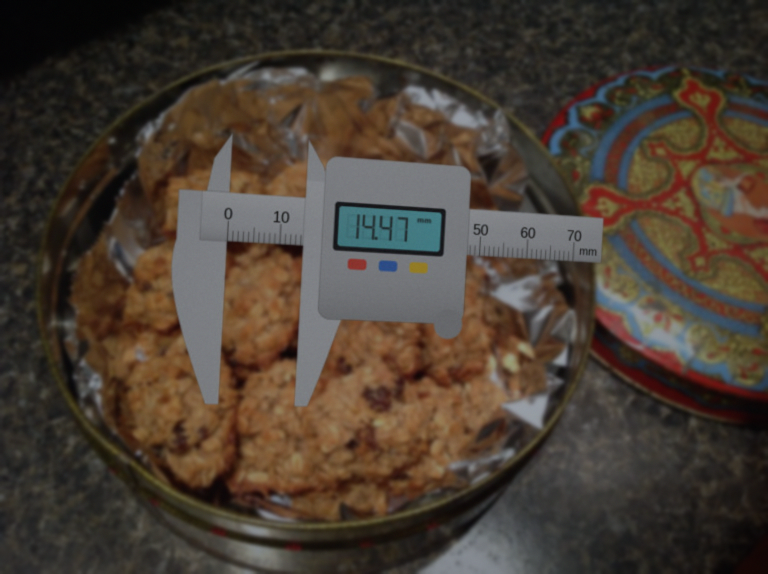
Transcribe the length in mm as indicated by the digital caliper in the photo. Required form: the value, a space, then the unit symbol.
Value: 14.47 mm
